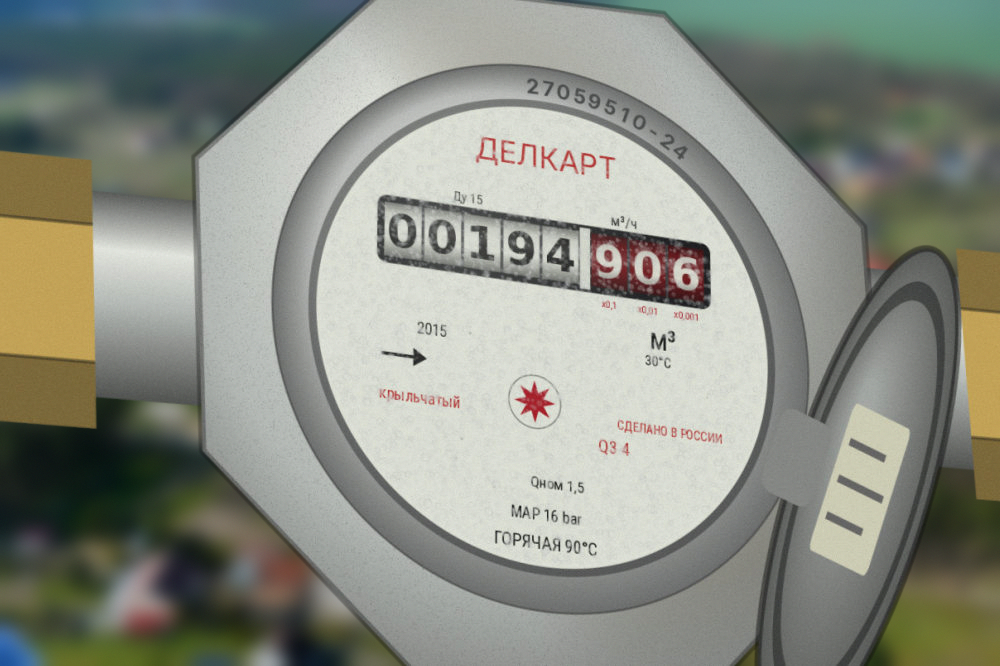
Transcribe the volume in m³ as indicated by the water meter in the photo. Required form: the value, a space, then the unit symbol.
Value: 194.906 m³
